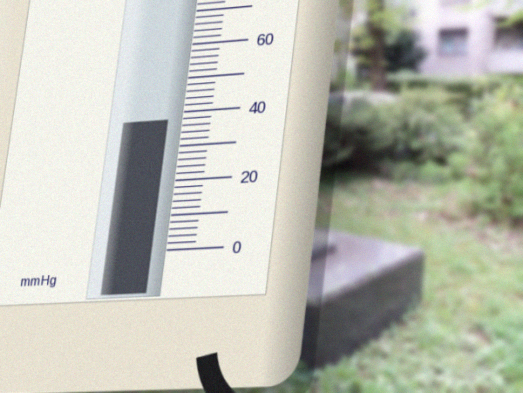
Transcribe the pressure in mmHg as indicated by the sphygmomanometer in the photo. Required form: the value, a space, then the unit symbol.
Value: 38 mmHg
